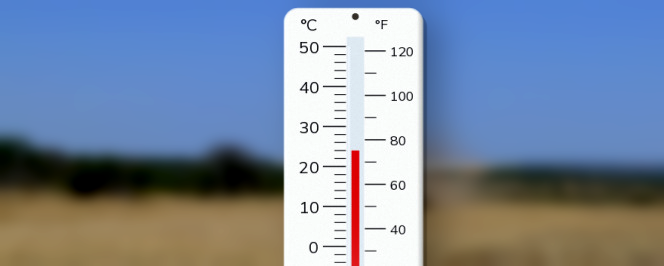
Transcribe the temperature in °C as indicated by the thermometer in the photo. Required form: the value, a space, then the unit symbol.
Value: 24 °C
